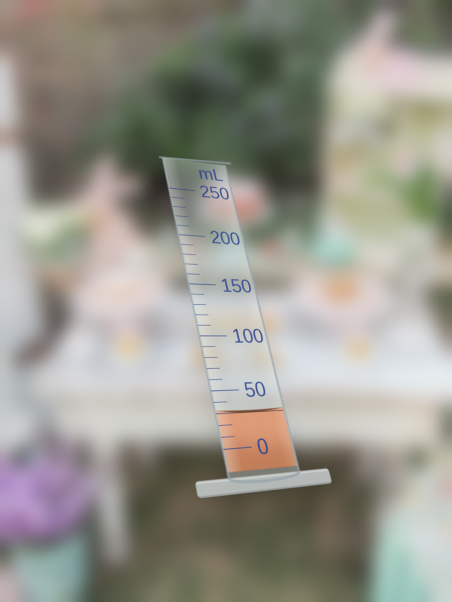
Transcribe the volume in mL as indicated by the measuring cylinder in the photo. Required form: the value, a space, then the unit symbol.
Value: 30 mL
